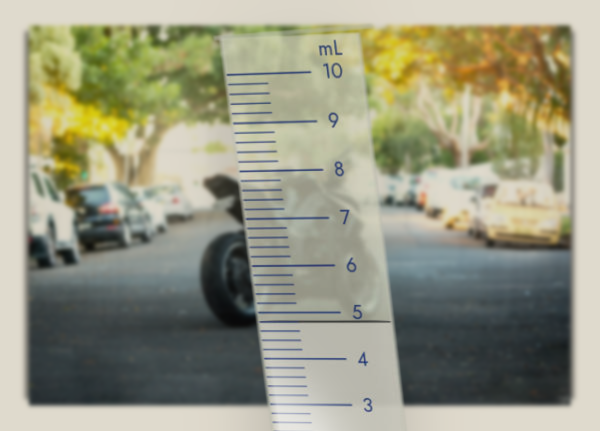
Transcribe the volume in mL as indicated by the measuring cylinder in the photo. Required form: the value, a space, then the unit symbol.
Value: 4.8 mL
